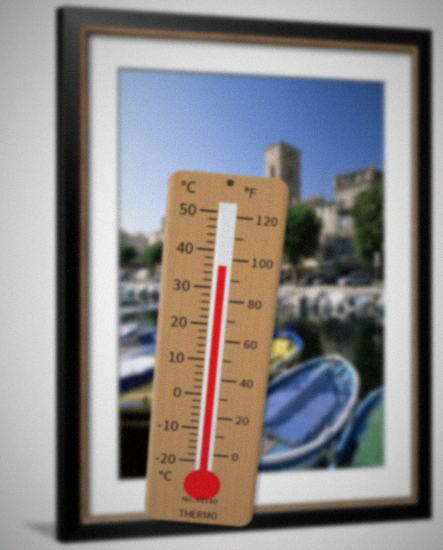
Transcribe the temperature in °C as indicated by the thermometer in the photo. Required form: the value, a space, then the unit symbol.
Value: 36 °C
